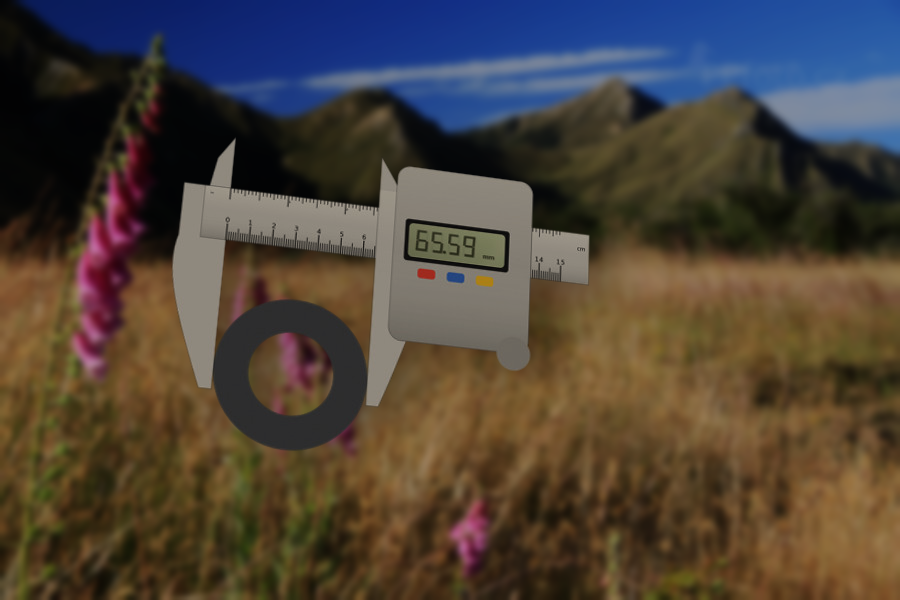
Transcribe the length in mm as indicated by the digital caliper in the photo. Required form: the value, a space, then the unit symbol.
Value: 65.59 mm
